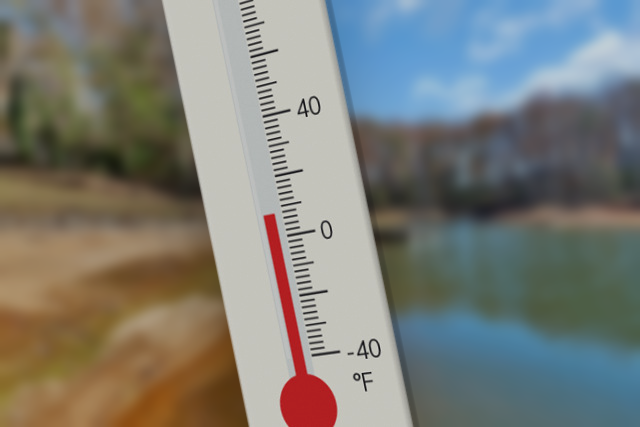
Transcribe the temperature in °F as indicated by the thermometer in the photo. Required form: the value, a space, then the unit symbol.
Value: 8 °F
